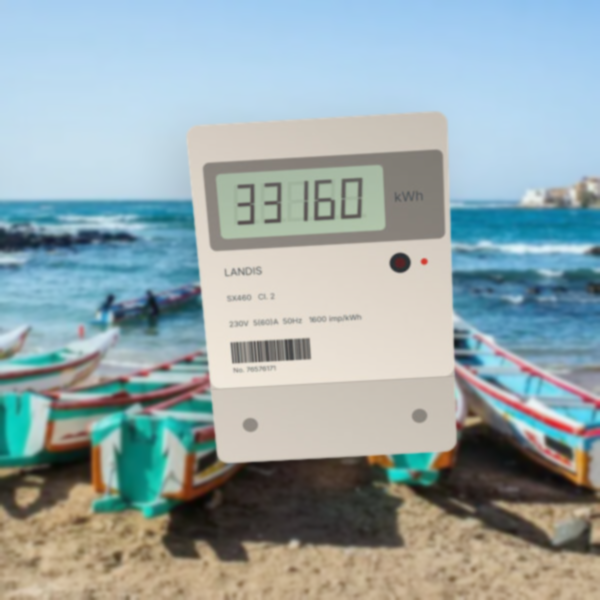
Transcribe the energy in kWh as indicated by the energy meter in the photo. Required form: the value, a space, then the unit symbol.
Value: 33160 kWh
